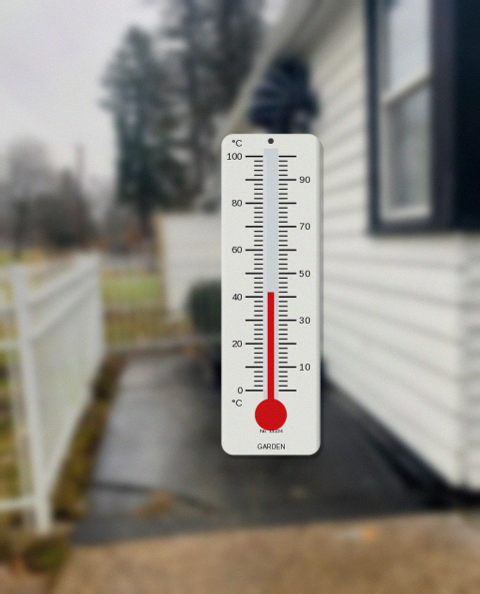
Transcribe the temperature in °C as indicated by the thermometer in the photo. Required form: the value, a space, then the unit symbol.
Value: 42 °C
